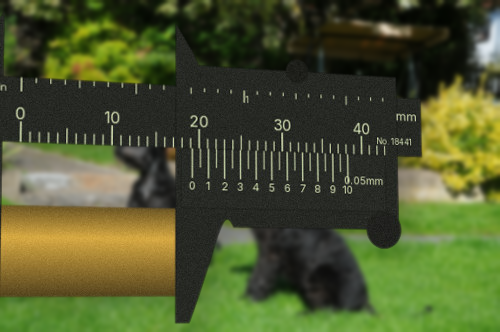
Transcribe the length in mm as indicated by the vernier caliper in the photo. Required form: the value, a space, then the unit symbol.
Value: 19.2 mm
